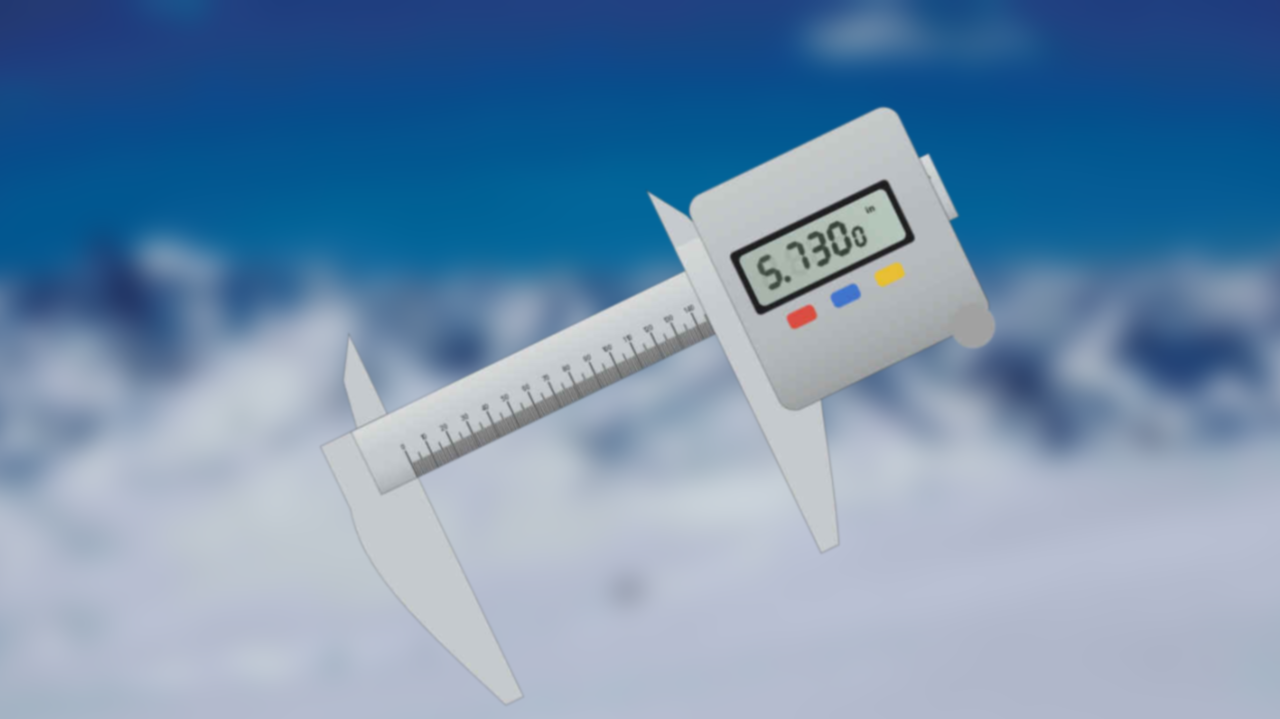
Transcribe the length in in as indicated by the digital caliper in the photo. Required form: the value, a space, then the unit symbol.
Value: 5.7300 in
